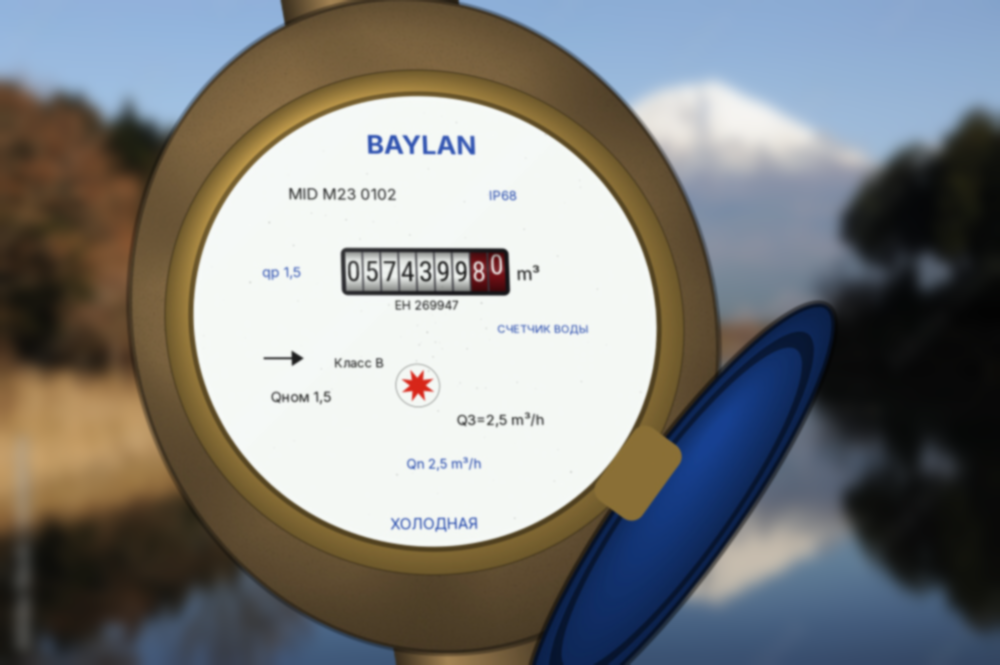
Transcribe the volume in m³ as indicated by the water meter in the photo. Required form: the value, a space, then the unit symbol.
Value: 574399.80 m³
